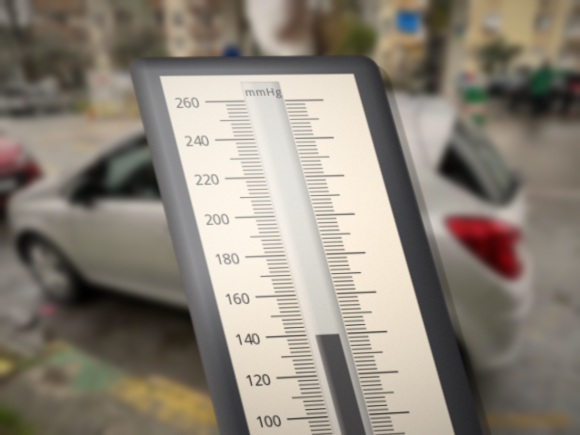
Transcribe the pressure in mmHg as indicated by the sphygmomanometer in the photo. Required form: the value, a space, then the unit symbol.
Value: 140 mmHg
